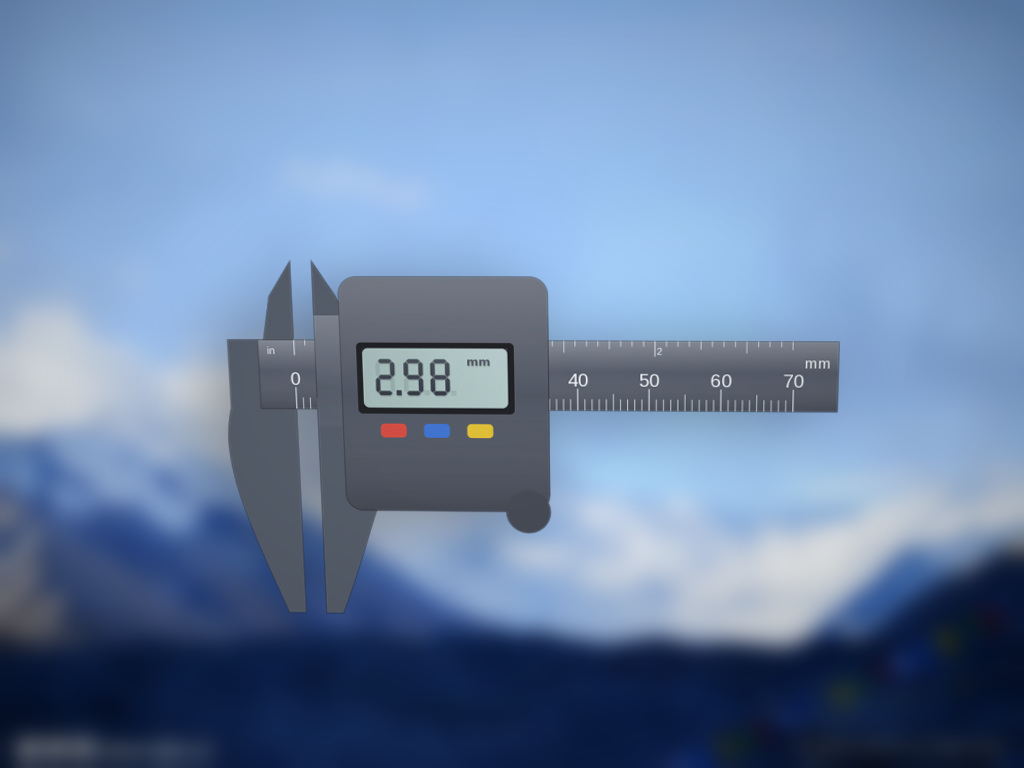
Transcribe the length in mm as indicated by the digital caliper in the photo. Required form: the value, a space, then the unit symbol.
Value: 2.98 mm
